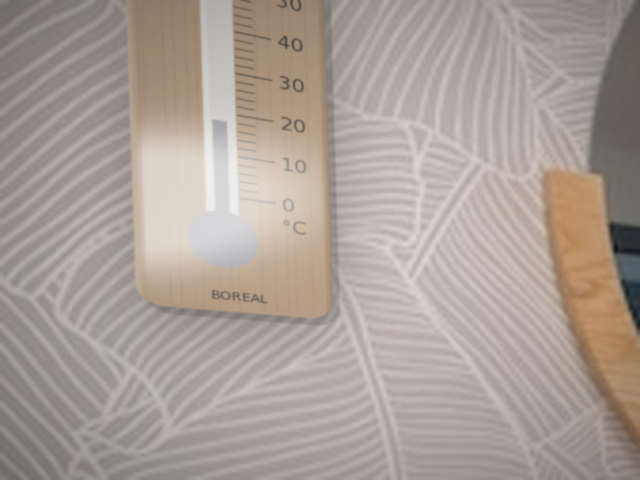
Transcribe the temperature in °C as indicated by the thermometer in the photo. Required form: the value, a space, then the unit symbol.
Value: 18 °C
